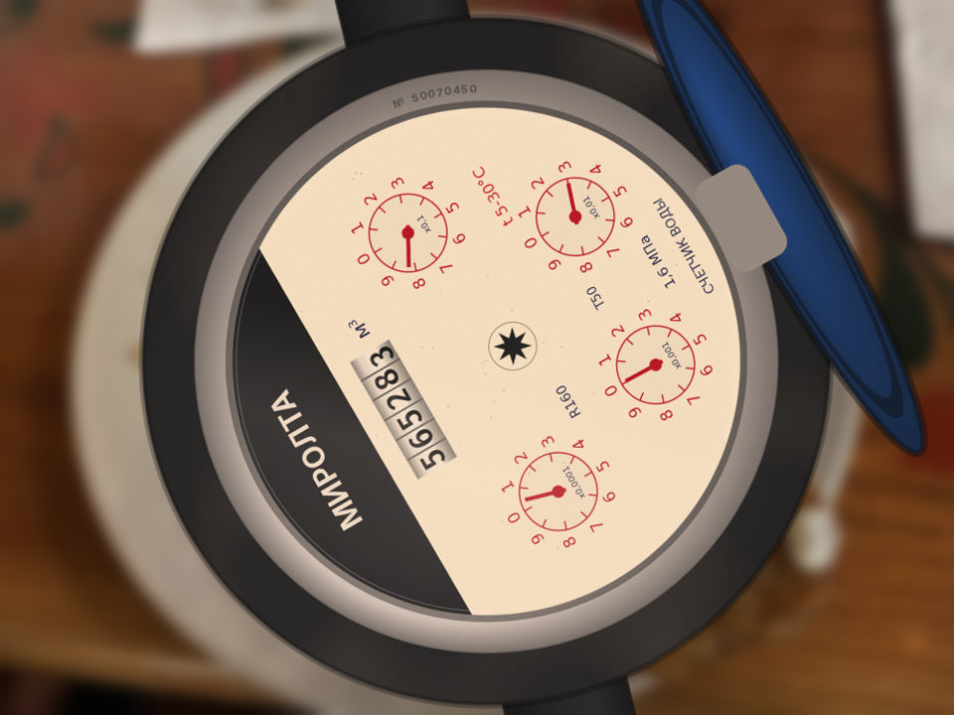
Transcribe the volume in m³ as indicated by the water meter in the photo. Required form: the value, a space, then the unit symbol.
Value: 565282.8300 m³
